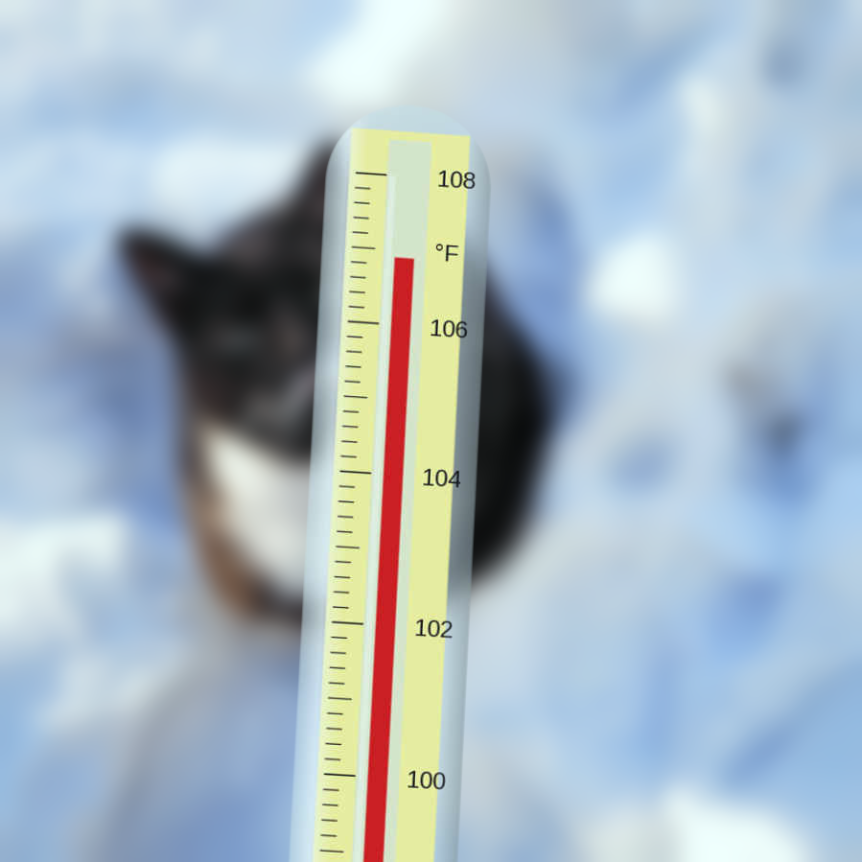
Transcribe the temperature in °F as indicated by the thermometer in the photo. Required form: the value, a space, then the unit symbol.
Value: 106.9 °F
